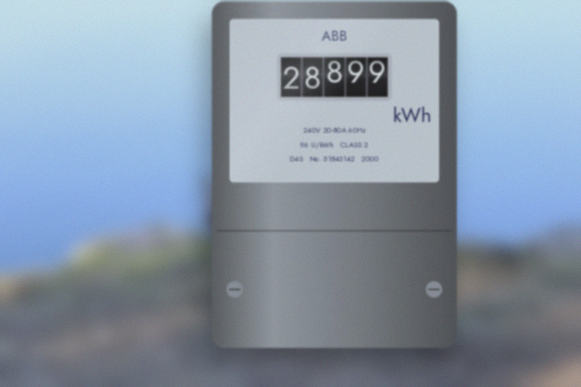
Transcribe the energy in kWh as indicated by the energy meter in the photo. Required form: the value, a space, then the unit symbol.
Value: 28899 kWh
